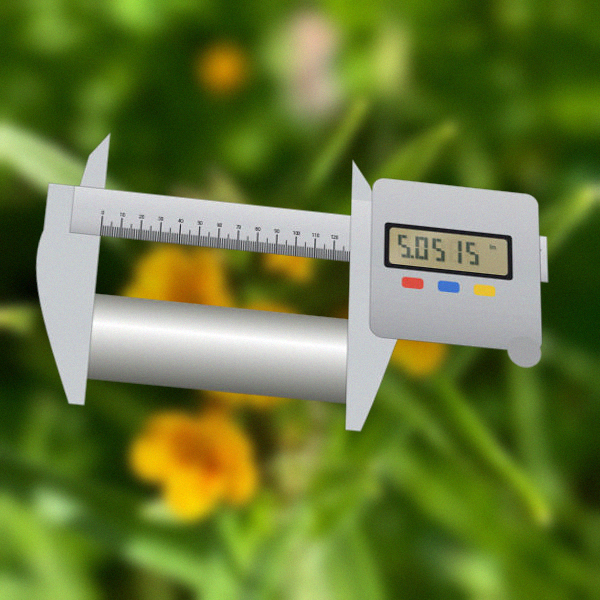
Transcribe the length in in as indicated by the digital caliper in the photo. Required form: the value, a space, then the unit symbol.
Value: 5.0515 in
